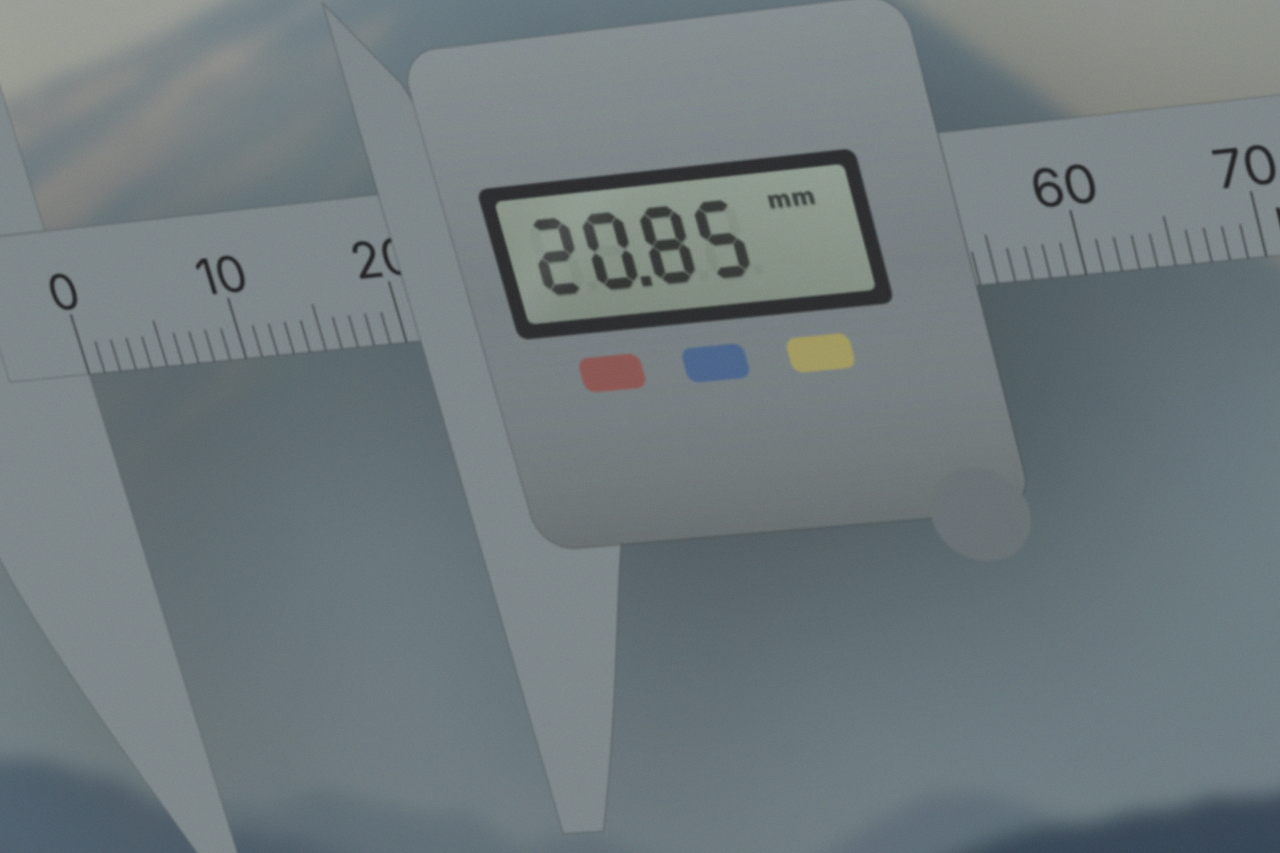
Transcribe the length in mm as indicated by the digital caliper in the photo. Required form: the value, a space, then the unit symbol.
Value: 20.85 mm
